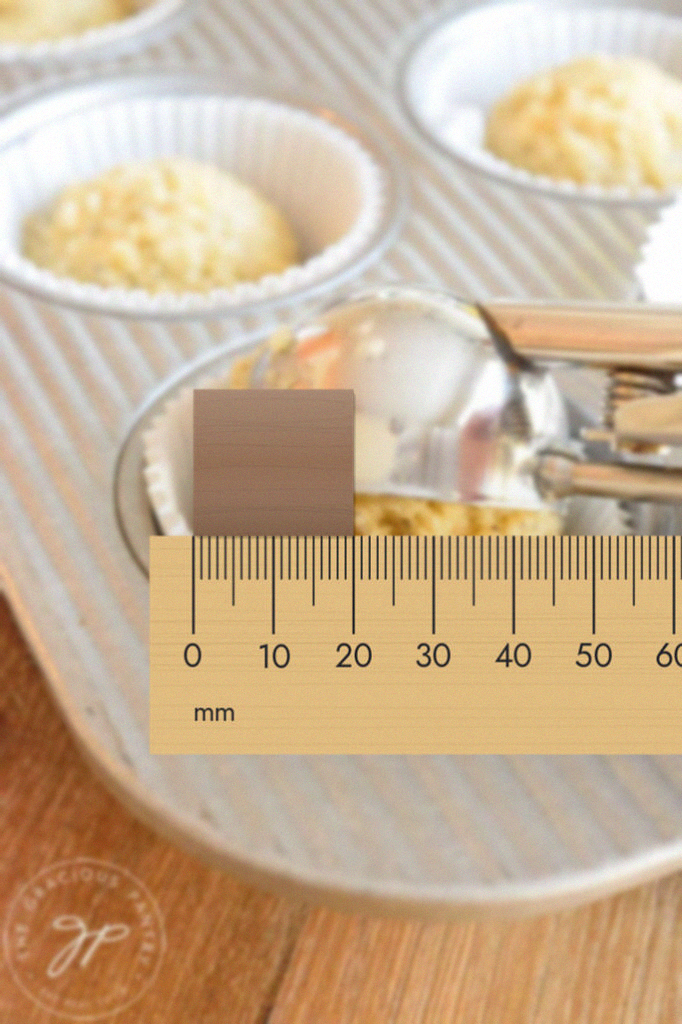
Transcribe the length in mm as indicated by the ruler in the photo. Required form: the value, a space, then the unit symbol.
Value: 20 mm
